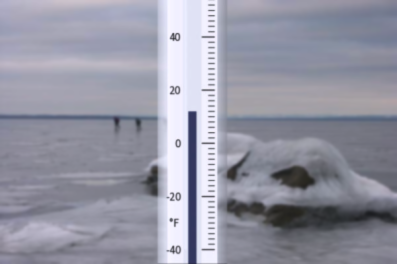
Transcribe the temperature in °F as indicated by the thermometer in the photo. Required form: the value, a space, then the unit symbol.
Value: 12 °F
